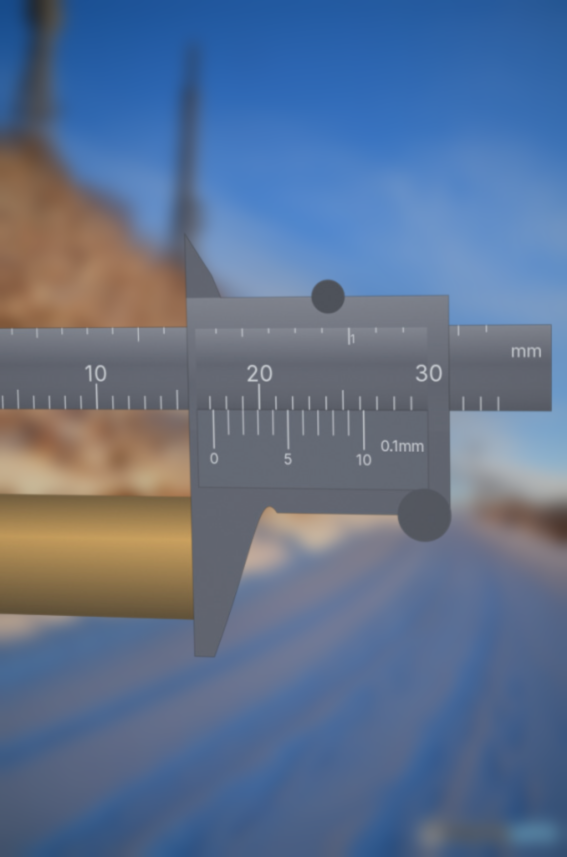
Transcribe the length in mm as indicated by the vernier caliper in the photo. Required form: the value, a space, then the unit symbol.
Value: 17.2 mm
